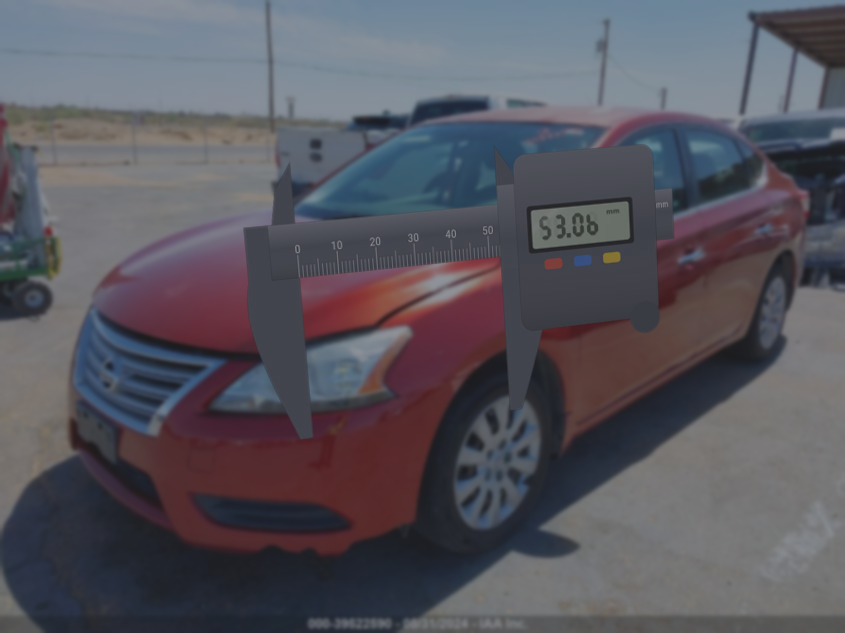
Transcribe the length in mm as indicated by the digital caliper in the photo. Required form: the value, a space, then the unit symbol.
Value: 53.06 mm
